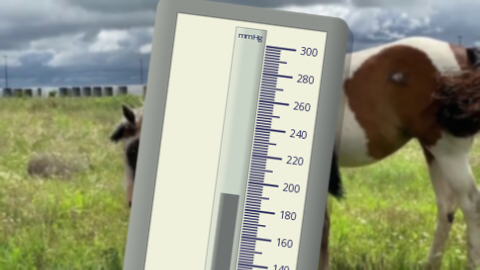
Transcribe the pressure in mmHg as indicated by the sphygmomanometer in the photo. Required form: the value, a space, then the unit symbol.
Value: 190 mmHg
